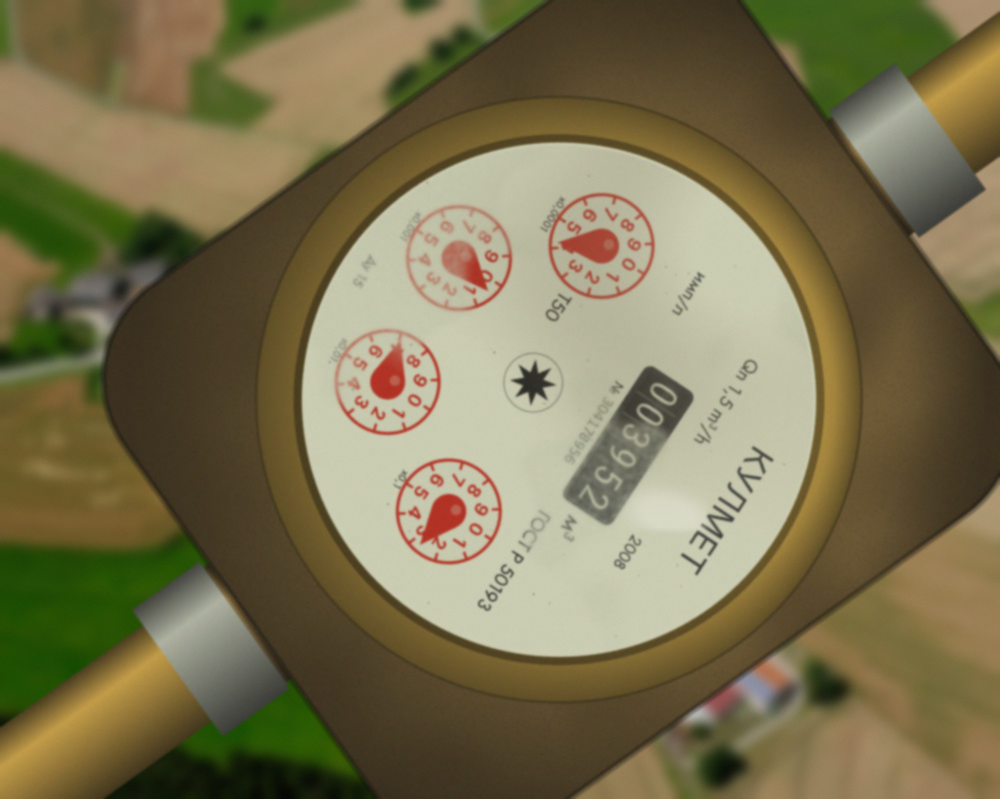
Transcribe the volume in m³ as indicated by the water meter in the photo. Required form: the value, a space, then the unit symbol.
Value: 3952.2704 m³
